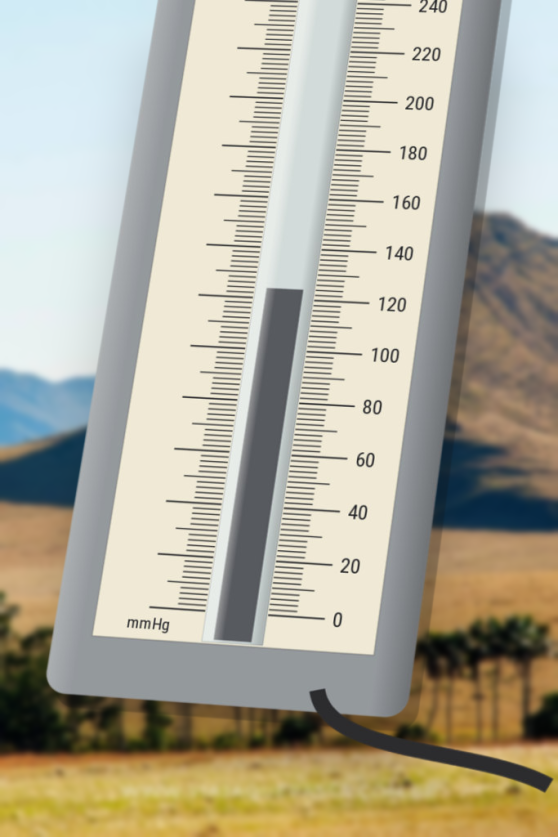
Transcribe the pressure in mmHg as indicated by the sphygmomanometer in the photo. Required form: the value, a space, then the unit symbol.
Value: 124 mmHg
